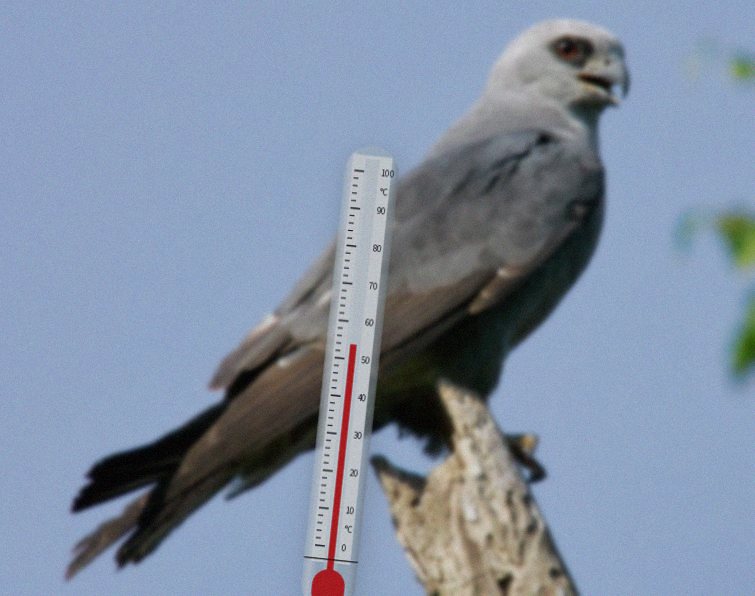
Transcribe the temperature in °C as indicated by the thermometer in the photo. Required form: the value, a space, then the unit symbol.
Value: 54 °C
